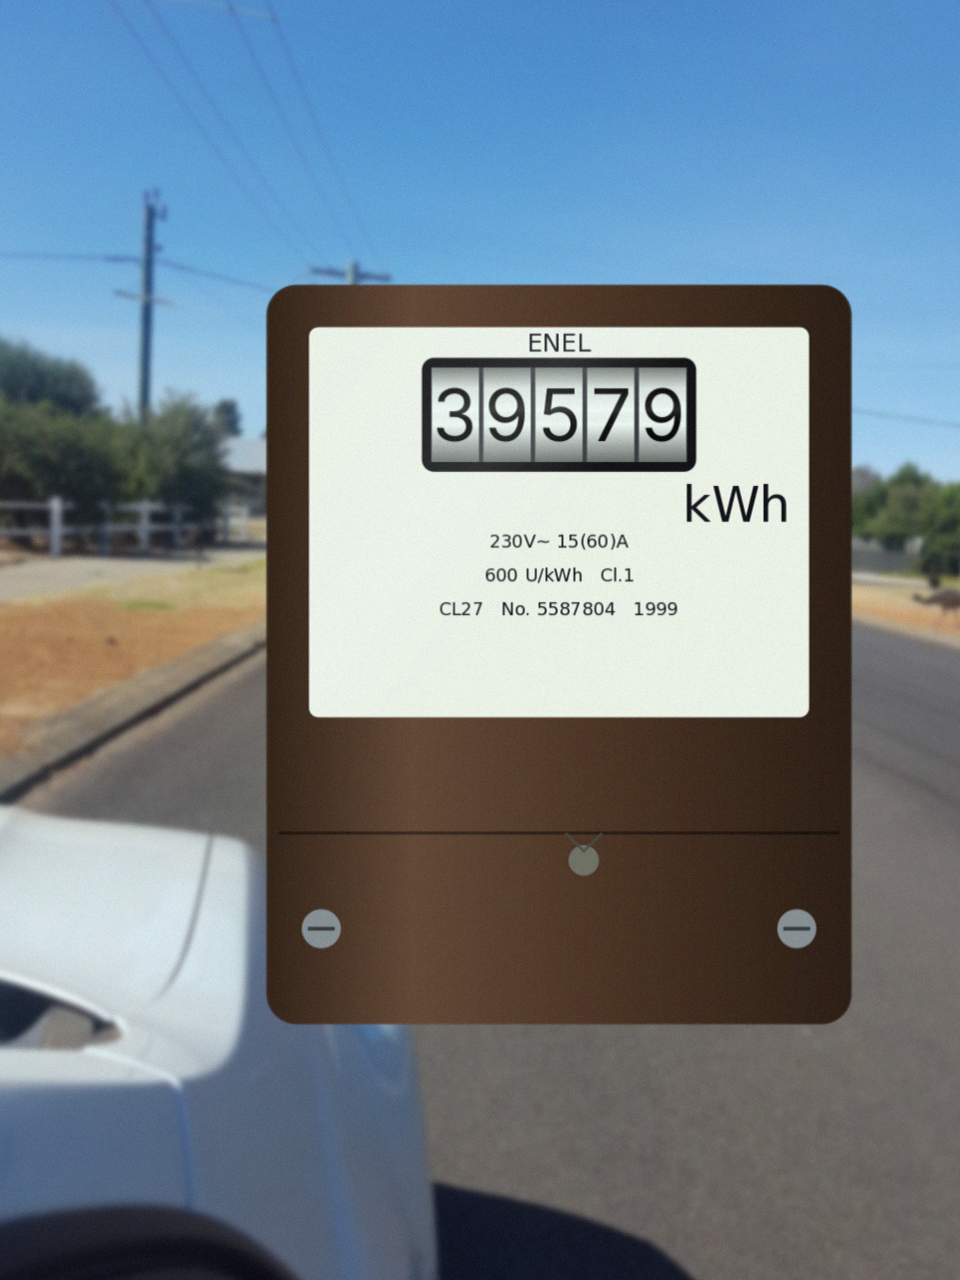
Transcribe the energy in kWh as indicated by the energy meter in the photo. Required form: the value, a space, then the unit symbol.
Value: 39579 kWh
